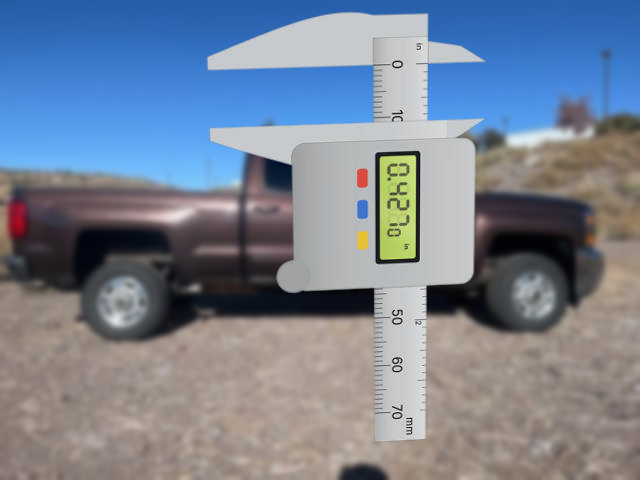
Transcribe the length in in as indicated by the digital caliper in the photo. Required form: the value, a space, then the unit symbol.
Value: 0.4270 in
